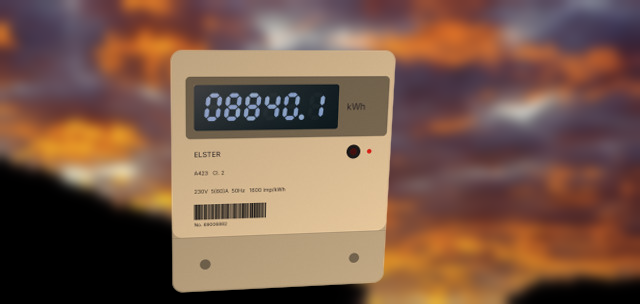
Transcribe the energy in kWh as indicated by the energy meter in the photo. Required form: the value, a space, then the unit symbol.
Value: 8840.1 kWh
